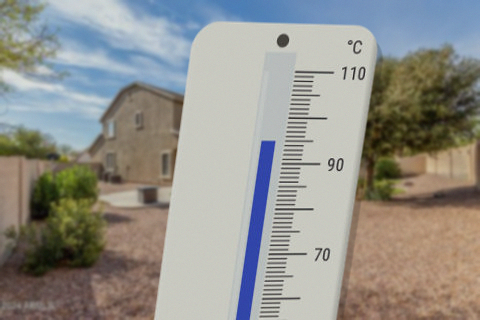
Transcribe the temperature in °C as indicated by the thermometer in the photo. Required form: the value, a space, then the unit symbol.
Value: 95 °C
